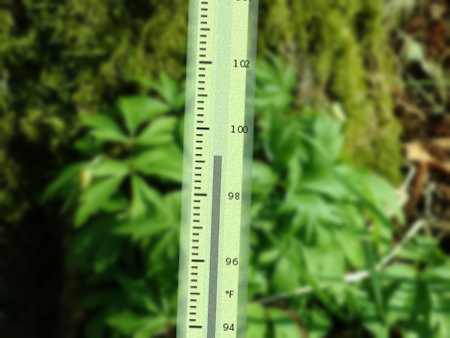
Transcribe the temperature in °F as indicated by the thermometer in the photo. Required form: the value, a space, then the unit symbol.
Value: 99.2 °F
